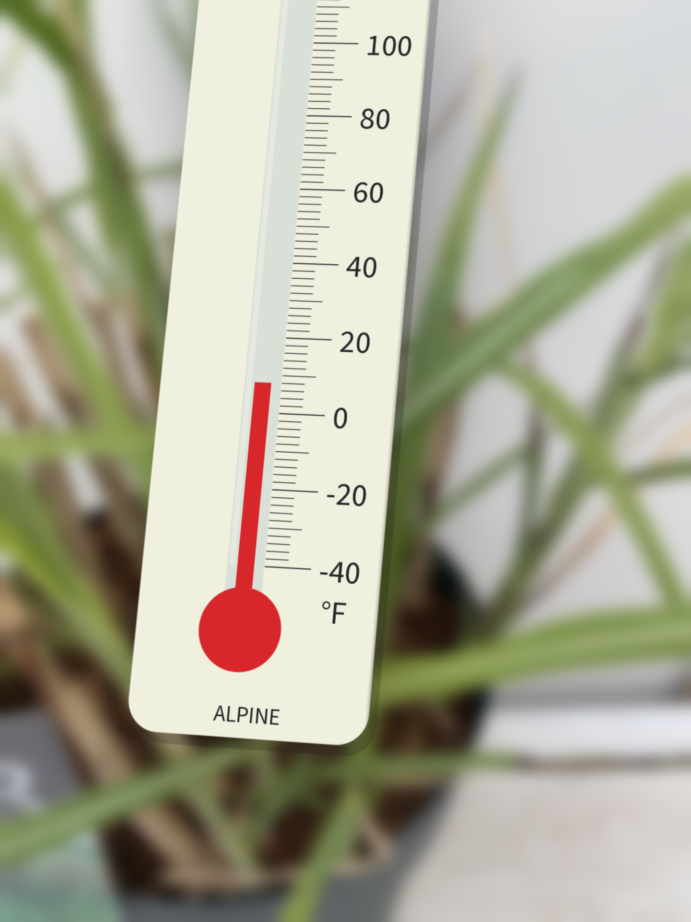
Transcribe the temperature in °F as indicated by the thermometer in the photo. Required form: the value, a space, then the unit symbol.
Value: 8 °F
